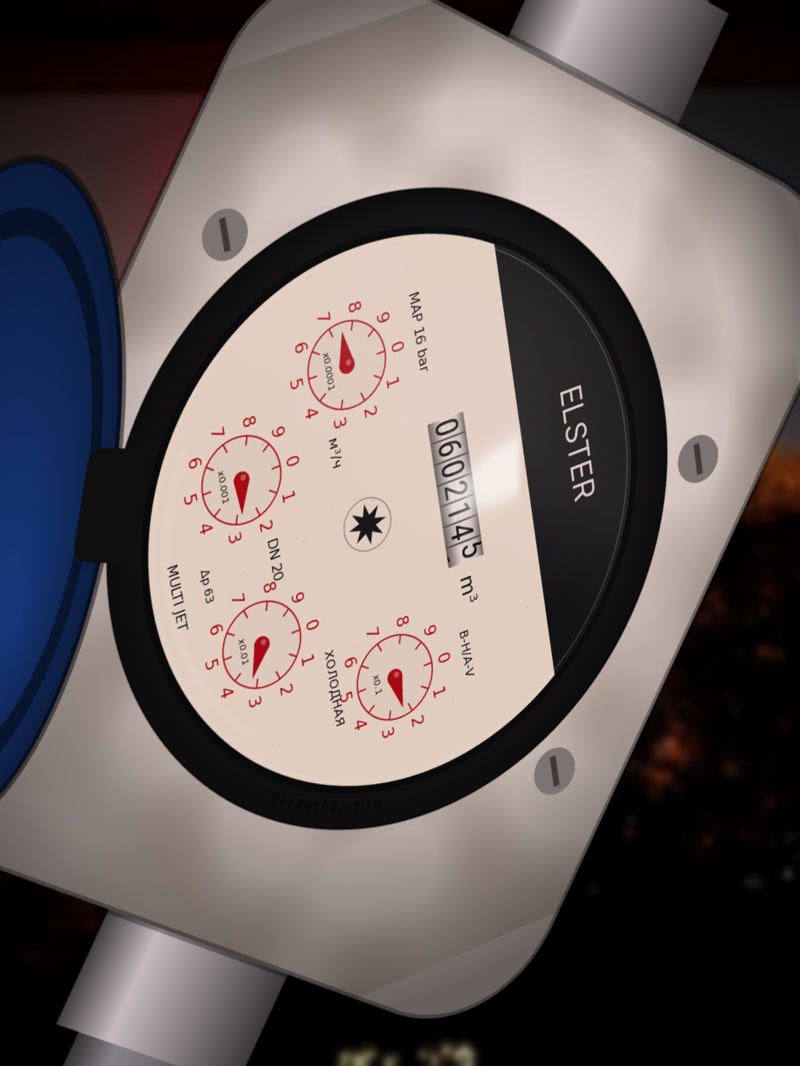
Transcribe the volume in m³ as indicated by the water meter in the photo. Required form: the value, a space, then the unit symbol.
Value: 602145.2327 m³
